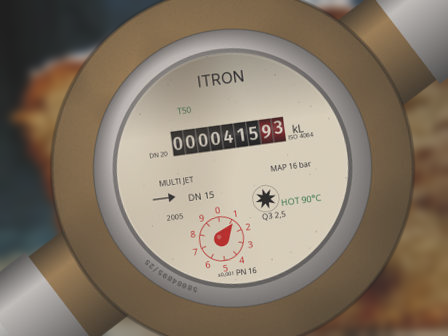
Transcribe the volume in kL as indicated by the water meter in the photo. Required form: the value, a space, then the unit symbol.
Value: 415.931 kL
